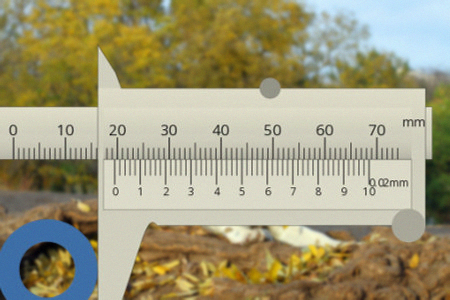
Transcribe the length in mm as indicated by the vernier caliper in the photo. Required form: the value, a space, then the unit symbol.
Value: 19.5 mm
